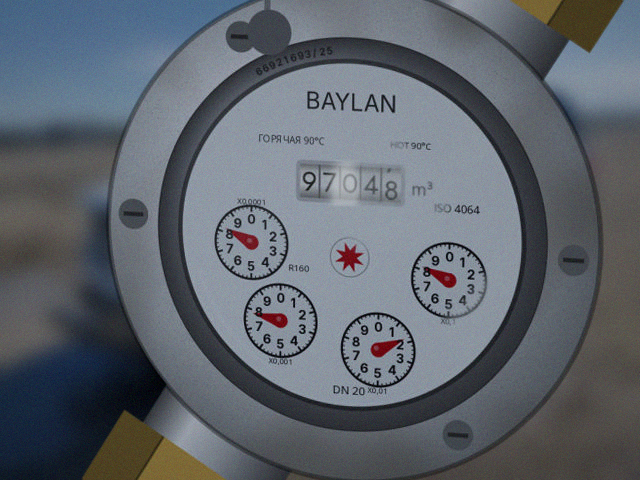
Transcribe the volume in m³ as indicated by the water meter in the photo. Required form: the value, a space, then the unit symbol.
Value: 97047.8178 m³
